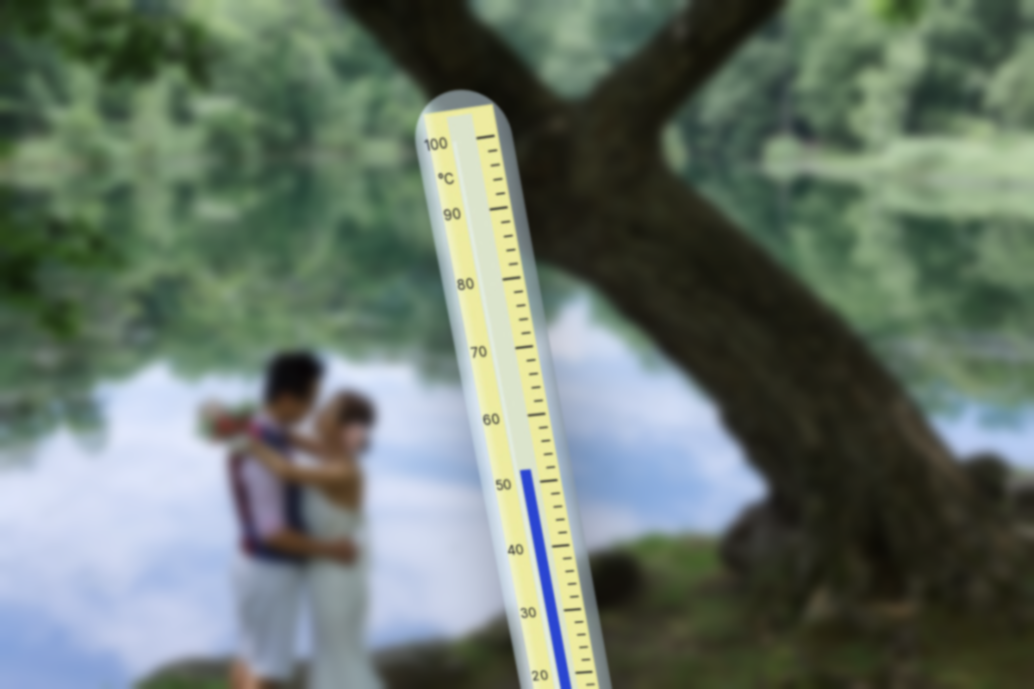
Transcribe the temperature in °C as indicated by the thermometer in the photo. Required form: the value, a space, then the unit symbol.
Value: 52 °C
